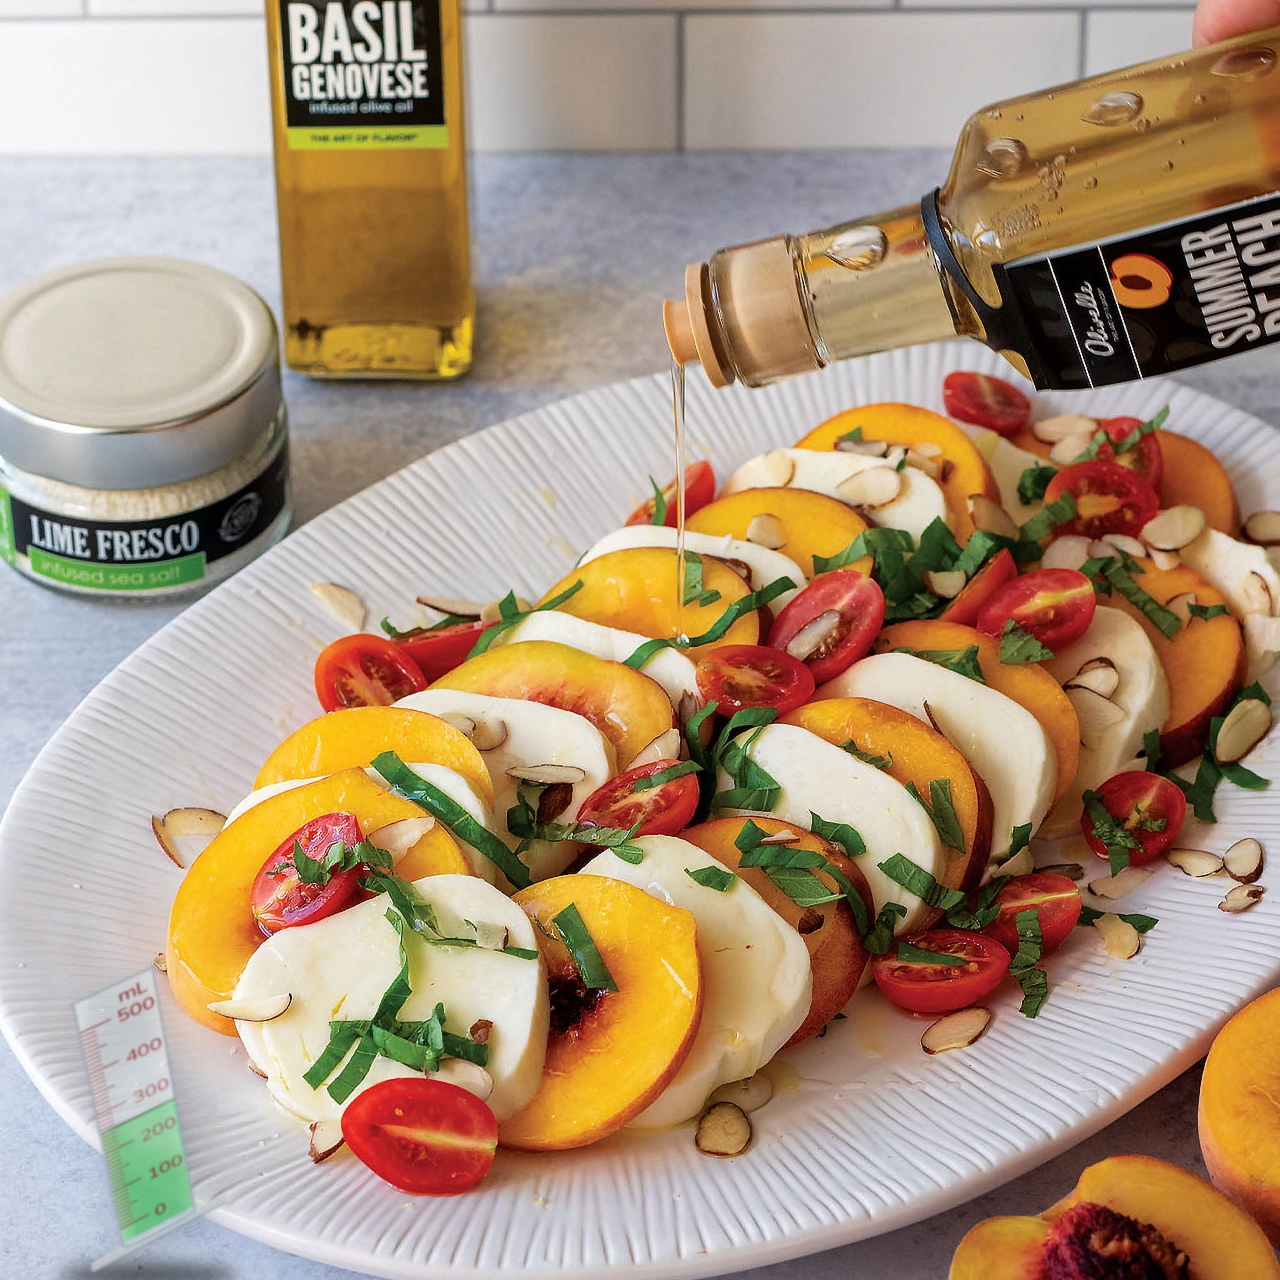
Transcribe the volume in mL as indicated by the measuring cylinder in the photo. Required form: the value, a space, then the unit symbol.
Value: 250 mL
